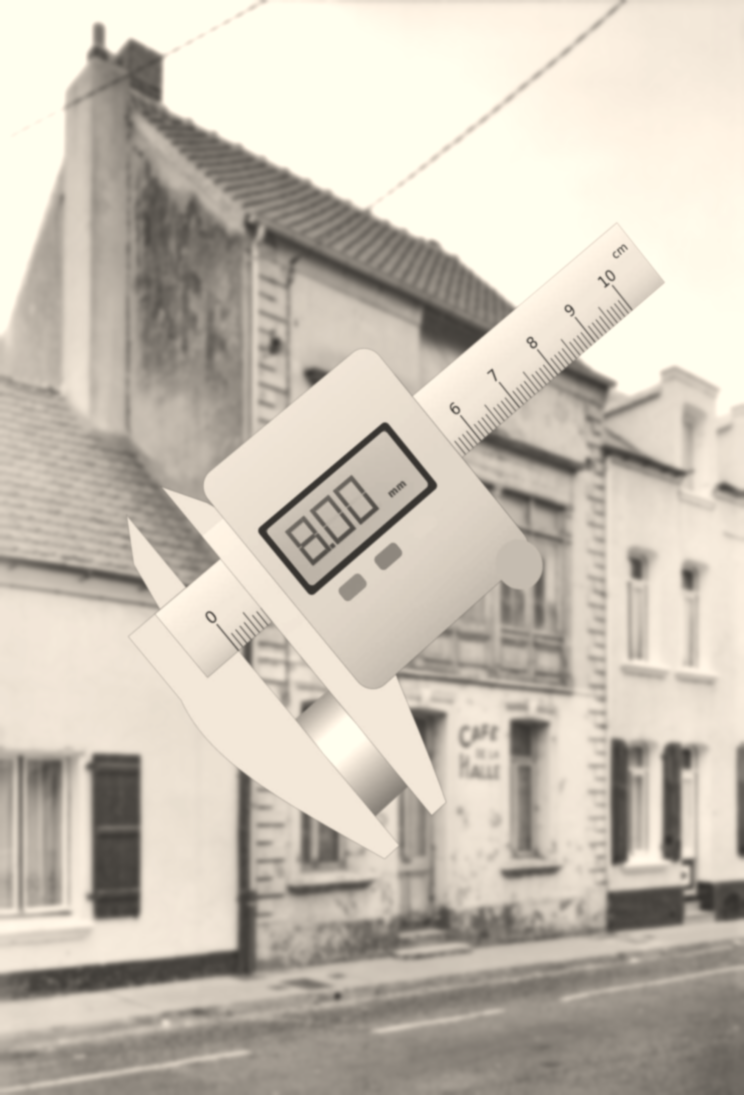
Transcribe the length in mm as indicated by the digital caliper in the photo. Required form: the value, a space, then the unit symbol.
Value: 8.00 mm
